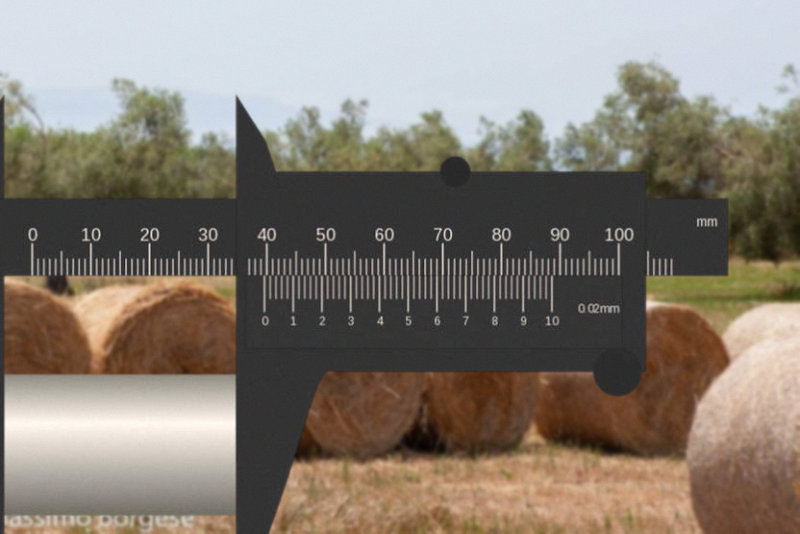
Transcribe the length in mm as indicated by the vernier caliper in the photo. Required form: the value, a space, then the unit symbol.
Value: 39.6 mm
